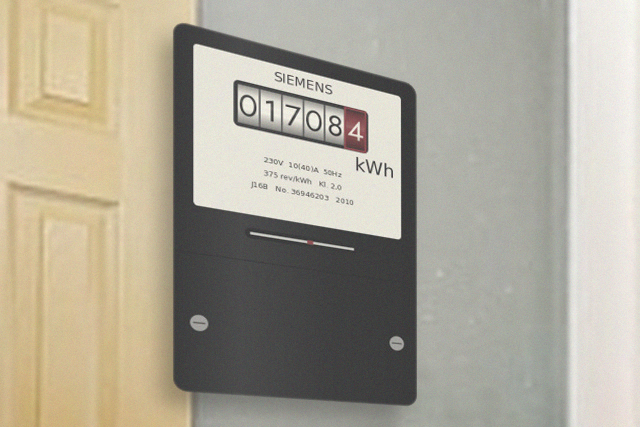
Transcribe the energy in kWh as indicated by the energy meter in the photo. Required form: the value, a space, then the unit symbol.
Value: 1708.4 kWh
